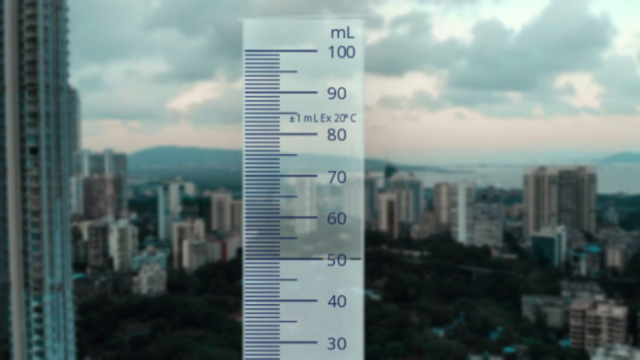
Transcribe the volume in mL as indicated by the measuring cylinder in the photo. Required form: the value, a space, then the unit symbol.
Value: 50 mL
